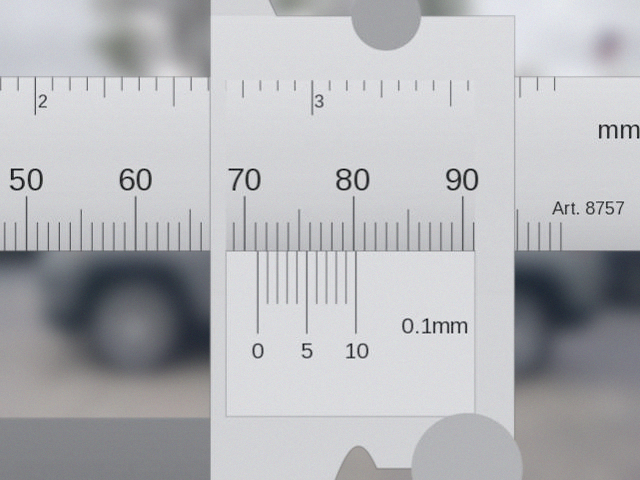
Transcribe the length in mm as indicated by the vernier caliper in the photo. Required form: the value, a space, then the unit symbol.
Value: 71.2 mm
